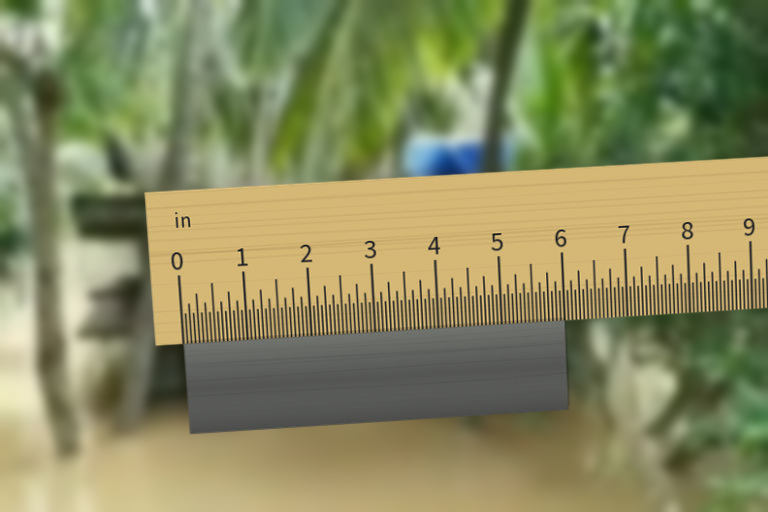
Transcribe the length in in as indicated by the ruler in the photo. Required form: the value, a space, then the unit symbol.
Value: 6 in
